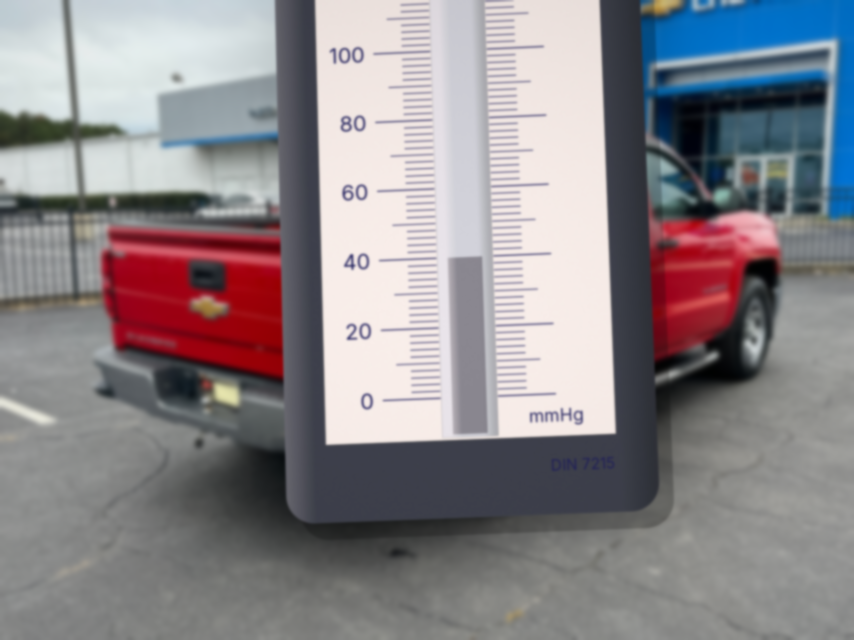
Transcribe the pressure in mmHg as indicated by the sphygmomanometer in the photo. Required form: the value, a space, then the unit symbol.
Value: 40 mmHg
